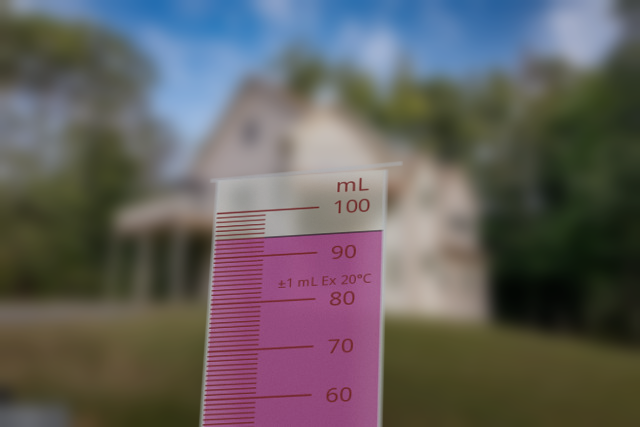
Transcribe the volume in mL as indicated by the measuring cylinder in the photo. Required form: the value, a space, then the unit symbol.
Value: 94 mL
